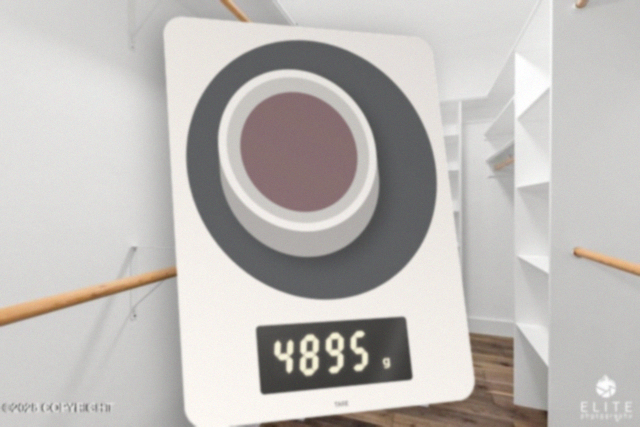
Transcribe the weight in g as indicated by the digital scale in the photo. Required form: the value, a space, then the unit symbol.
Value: 4895 g
